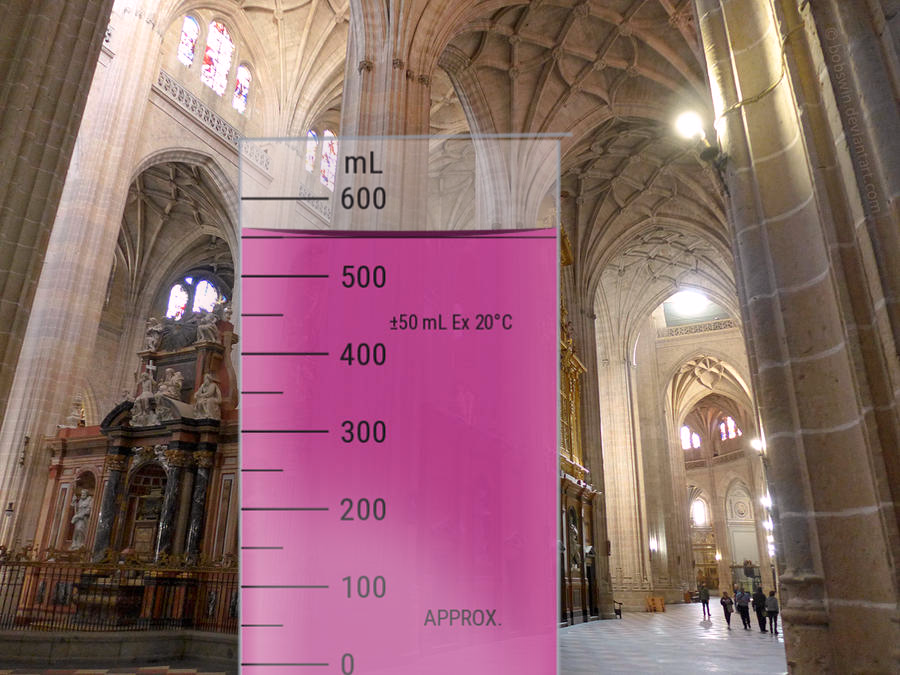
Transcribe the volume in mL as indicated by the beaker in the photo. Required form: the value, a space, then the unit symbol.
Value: 550 mL
